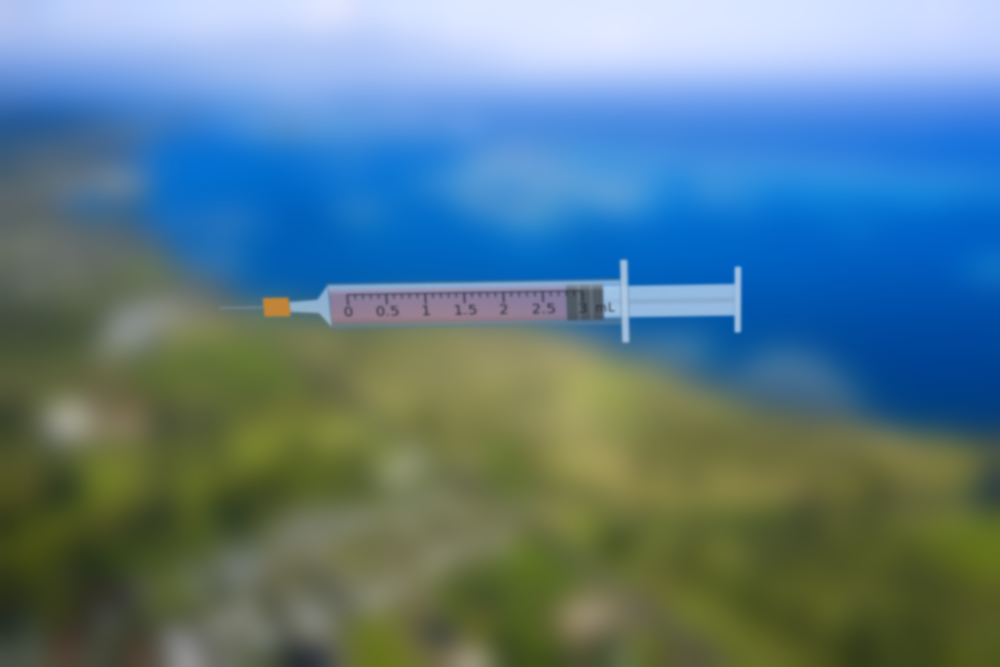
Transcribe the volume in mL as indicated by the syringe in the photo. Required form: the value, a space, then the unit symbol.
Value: 2.8 mL
